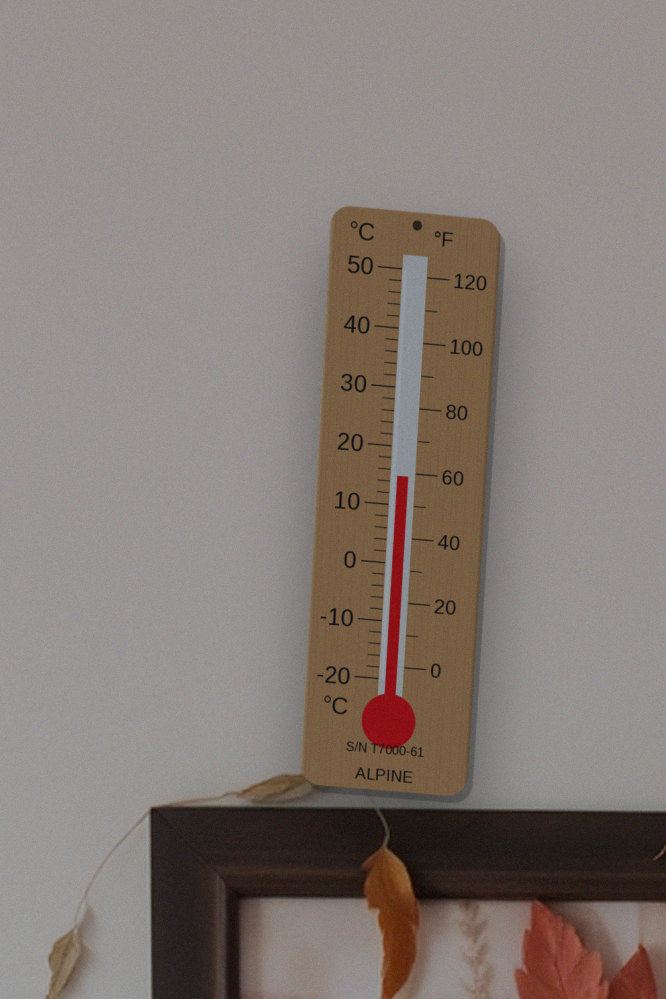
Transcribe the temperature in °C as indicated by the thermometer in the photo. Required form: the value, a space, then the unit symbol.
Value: 15 °C
